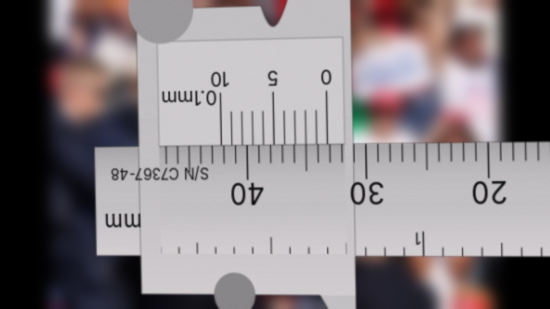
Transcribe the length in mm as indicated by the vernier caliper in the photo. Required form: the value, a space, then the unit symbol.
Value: 33.2 mm
